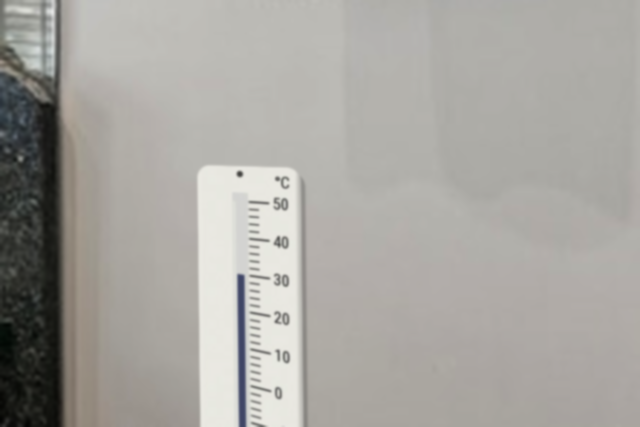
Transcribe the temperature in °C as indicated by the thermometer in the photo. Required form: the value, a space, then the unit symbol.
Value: 30 °C
